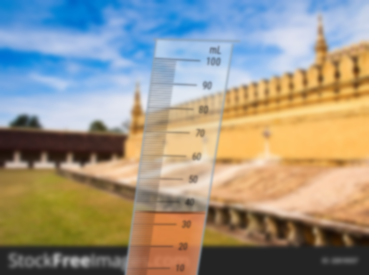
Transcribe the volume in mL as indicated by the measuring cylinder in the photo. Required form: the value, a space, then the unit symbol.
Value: 35 mL
